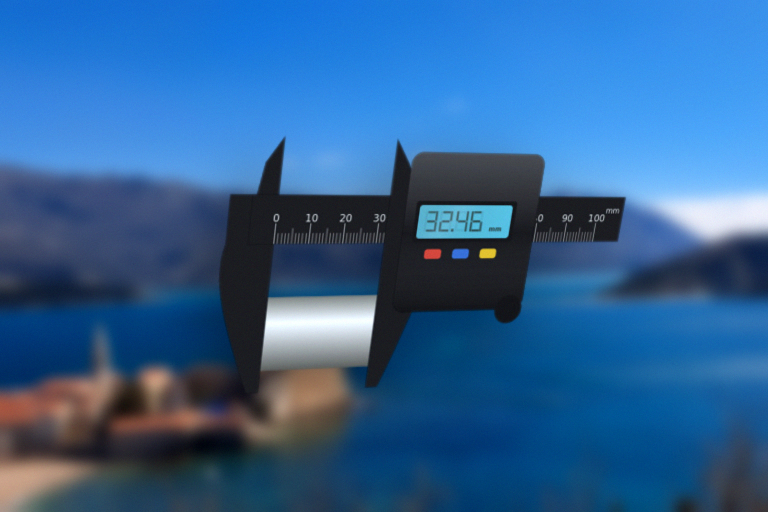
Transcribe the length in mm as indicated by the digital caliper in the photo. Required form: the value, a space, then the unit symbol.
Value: 32.46 mm
